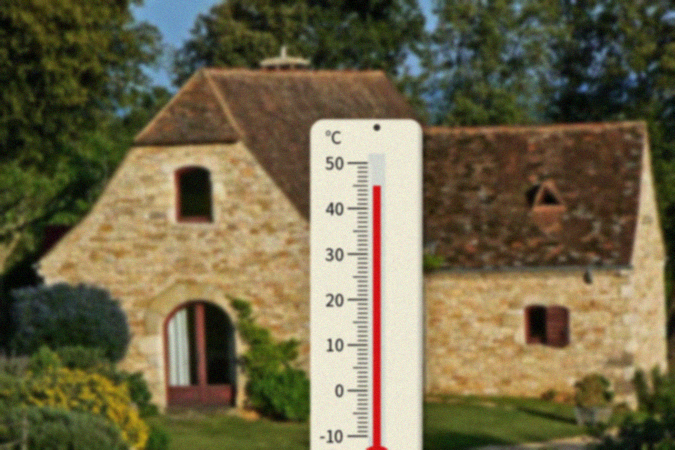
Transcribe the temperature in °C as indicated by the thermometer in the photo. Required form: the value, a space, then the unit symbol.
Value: 45 °C
